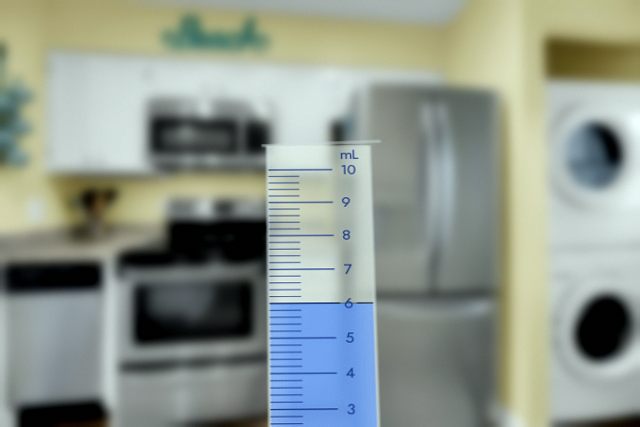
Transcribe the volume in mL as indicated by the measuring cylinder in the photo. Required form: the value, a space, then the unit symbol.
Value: 6 mL
